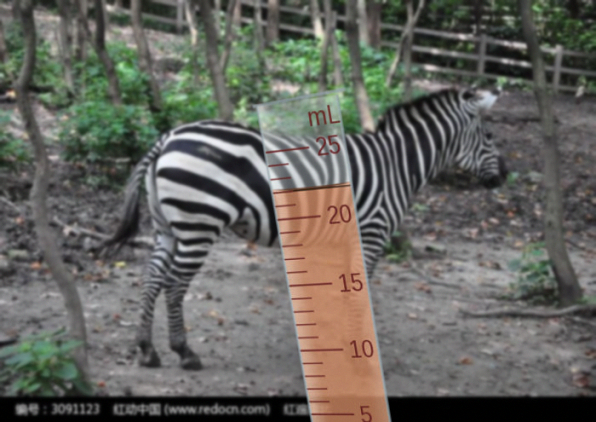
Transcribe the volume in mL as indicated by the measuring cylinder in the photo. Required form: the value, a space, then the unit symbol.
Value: 22 mL
